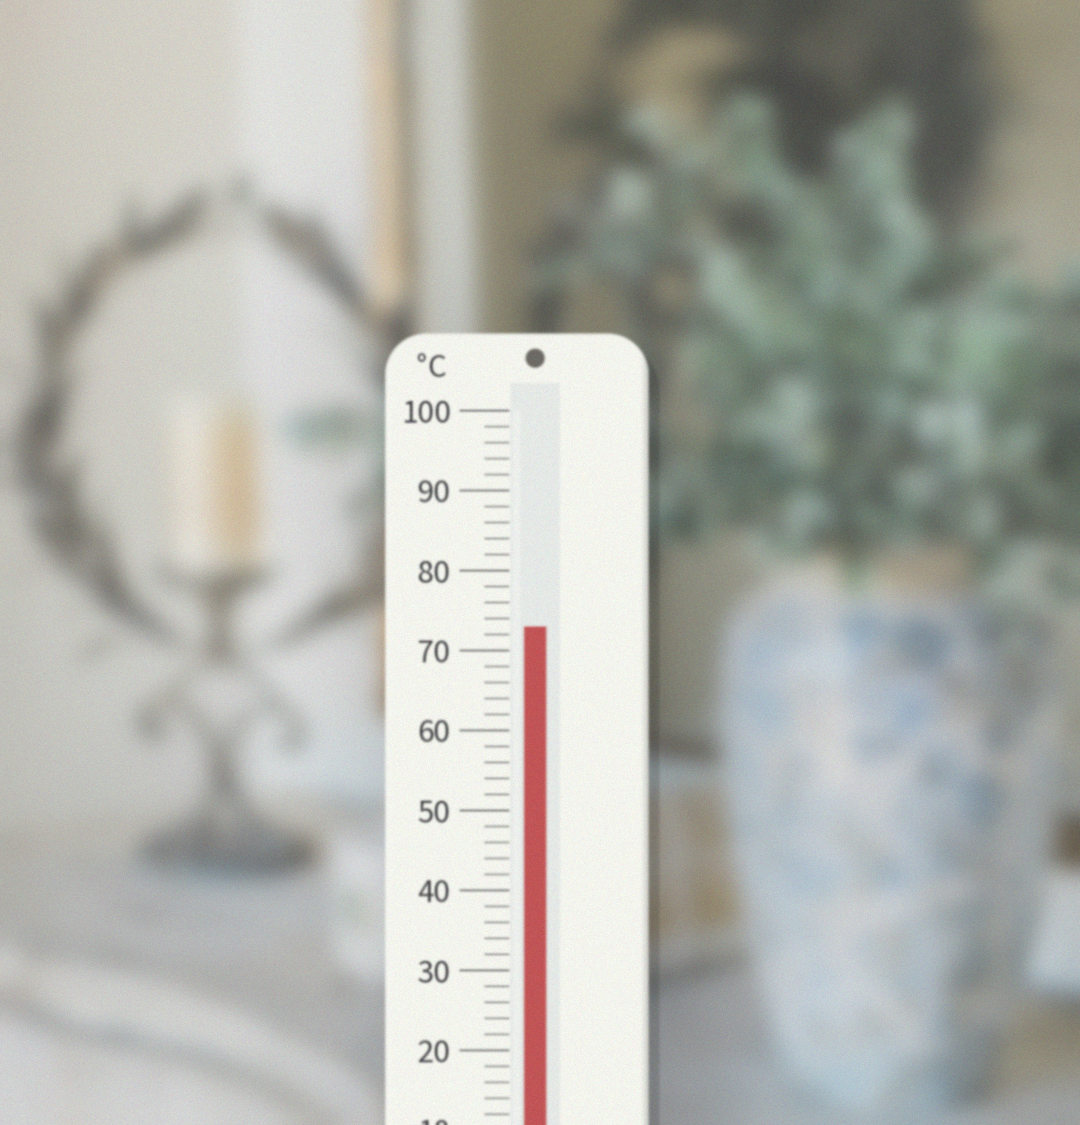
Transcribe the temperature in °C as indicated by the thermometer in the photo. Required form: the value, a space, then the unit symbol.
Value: 73 °C
